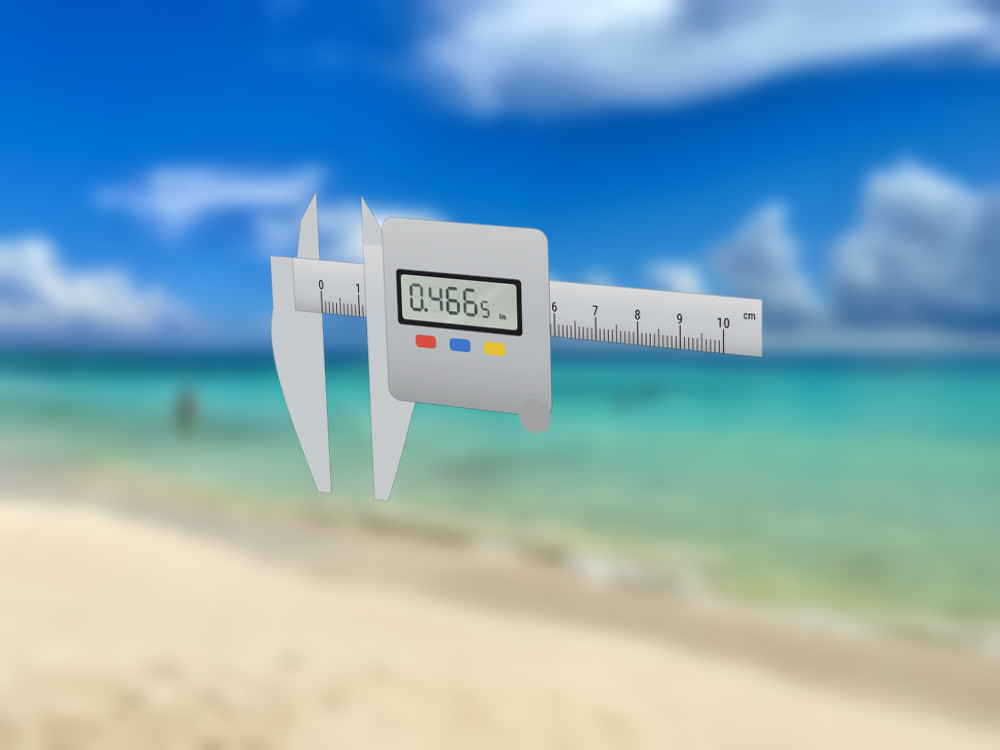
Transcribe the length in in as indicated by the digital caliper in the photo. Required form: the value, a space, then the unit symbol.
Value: 0.4665 in
